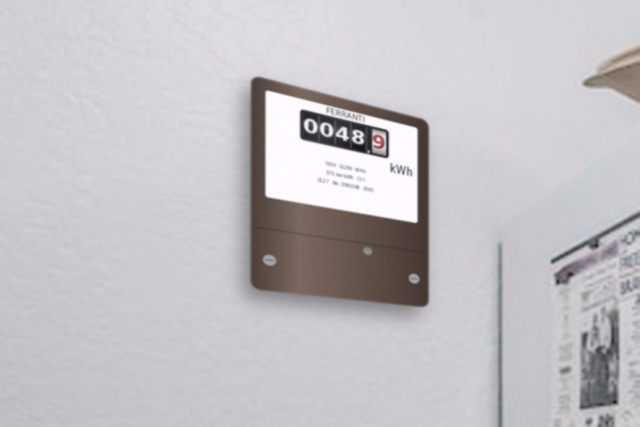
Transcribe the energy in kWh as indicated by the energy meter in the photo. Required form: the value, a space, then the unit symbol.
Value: 48.9 kWh
